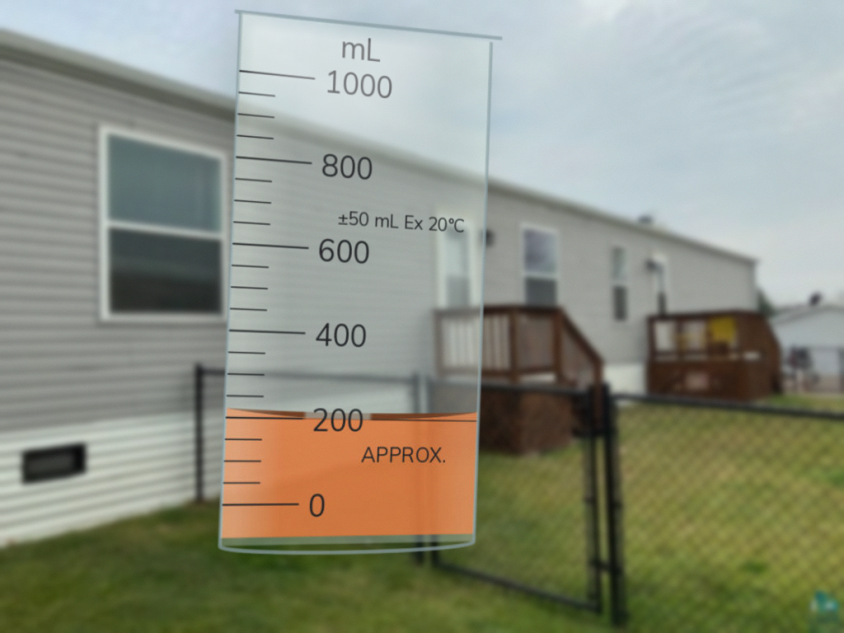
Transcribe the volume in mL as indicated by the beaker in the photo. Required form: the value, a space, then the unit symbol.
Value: 200 mL
